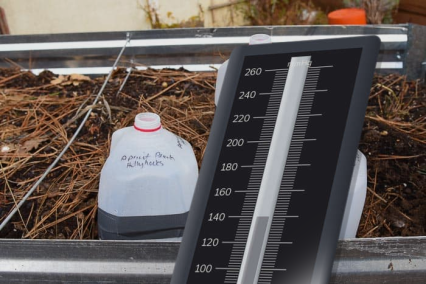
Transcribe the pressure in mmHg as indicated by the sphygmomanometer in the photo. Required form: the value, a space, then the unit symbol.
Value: 140 mmHg
